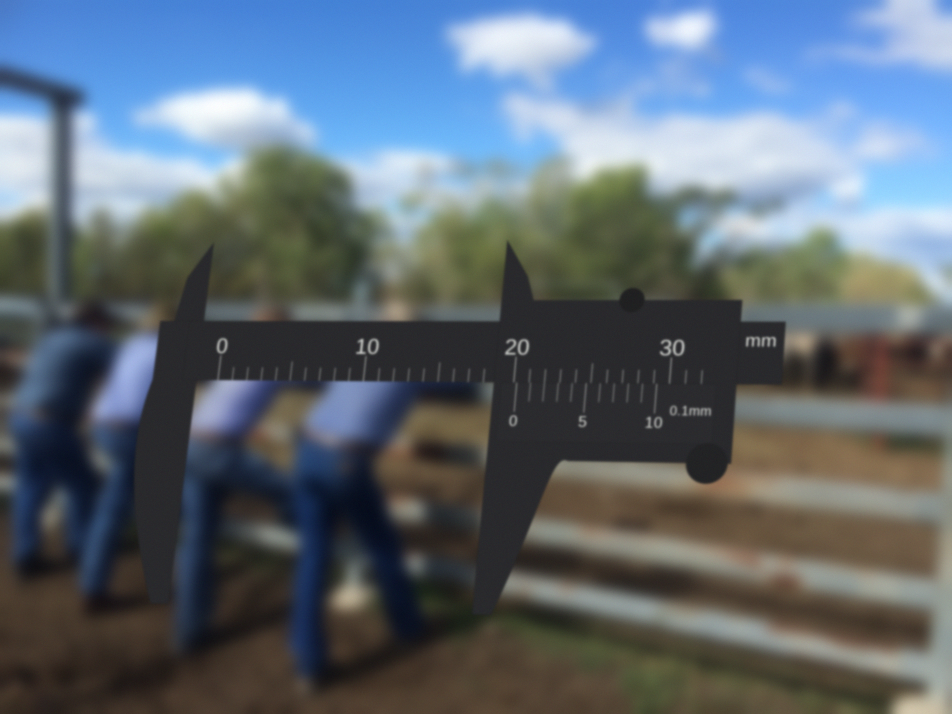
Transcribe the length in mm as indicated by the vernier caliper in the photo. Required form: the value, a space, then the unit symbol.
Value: 20.2 mm
